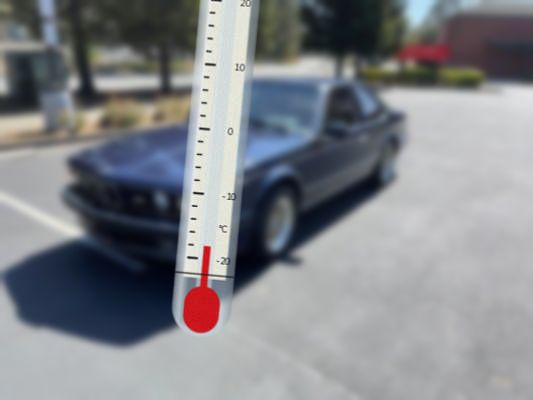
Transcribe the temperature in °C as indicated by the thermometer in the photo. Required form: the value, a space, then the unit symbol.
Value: -18 °C
